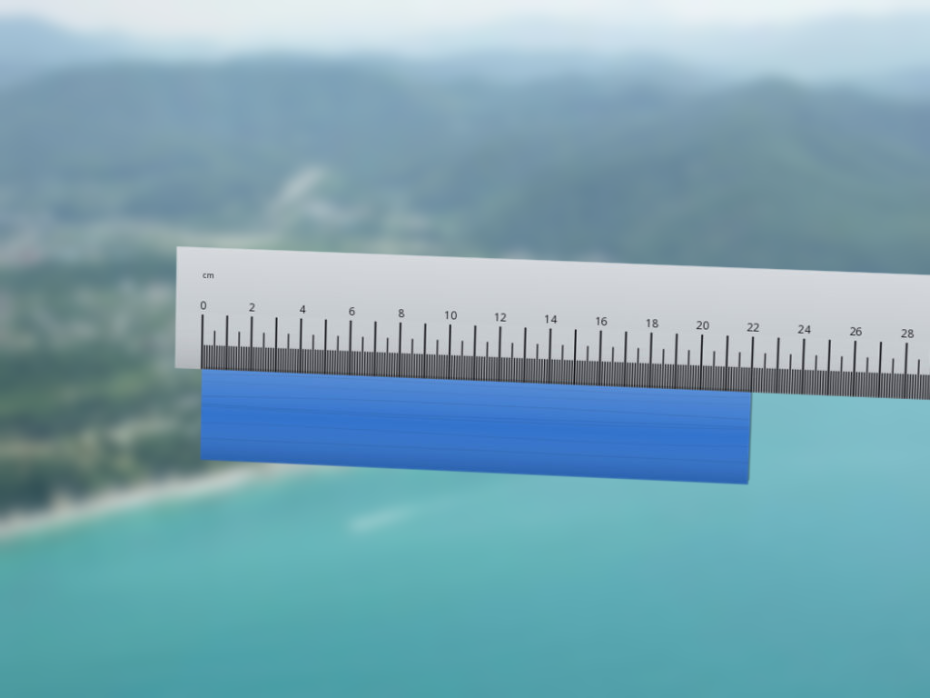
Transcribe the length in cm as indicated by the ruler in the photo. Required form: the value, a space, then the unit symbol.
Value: 22 cm
